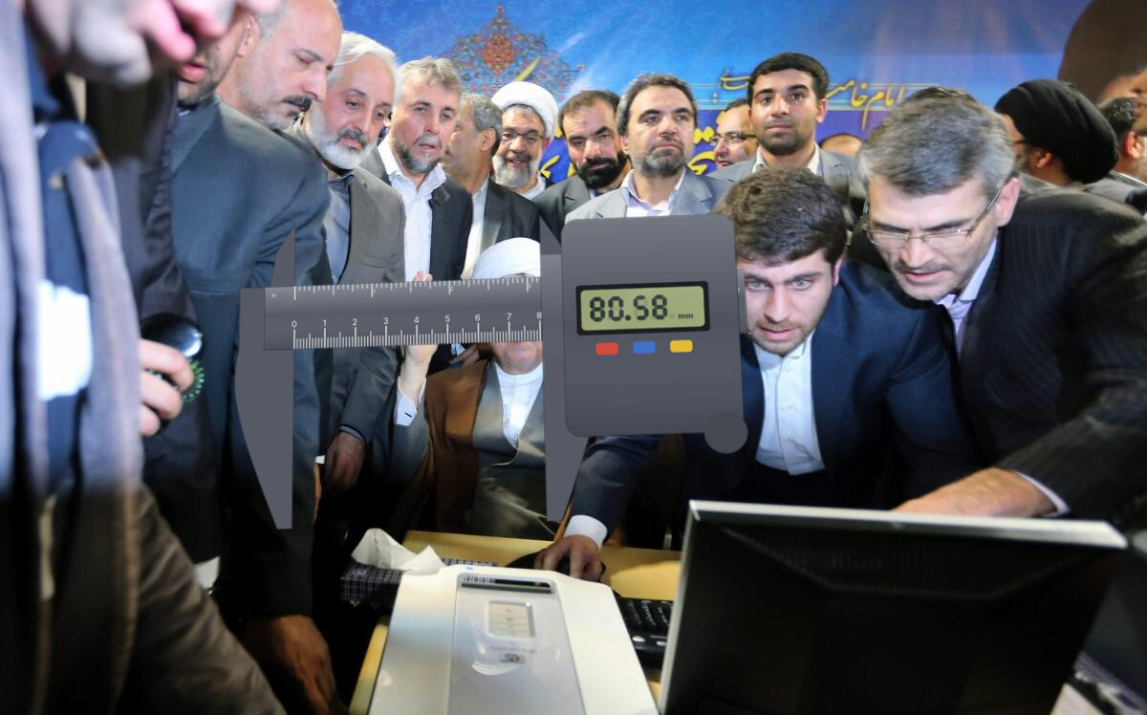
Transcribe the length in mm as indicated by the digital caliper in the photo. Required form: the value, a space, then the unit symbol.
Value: 80.58 mm
